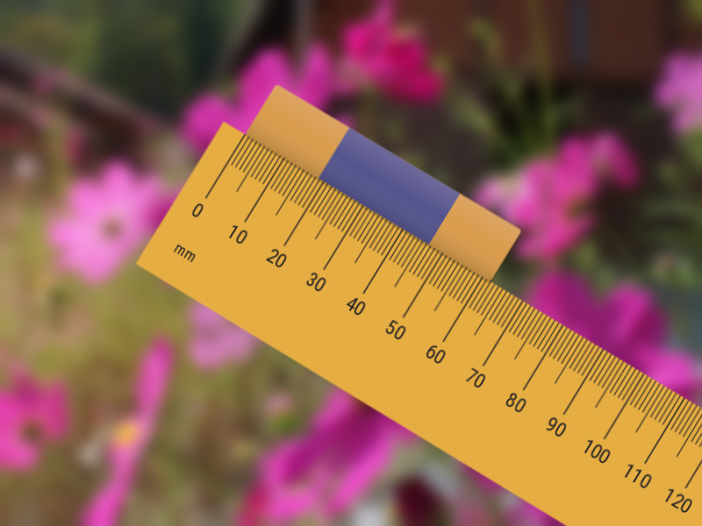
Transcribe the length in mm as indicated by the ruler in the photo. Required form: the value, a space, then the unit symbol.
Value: 62 mm
